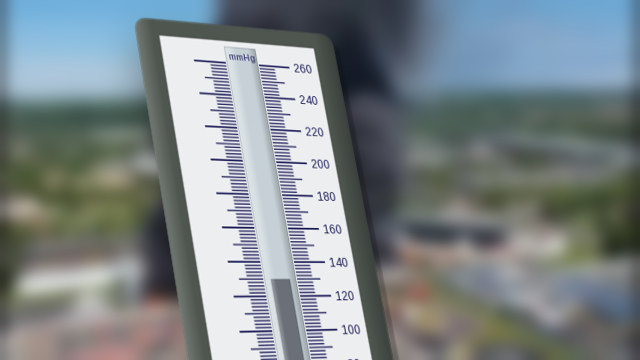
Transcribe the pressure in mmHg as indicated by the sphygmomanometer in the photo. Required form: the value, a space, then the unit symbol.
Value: 130 mmHg
